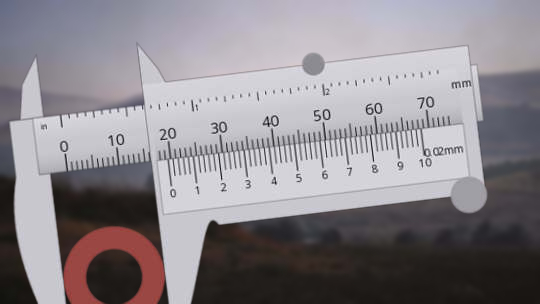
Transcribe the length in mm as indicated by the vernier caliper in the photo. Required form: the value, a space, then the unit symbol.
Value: 19.5 mm
